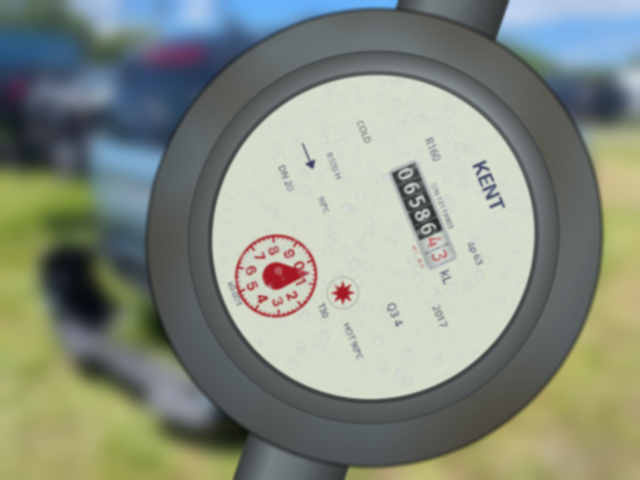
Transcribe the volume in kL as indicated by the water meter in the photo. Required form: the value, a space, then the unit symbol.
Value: 6586.430 kL
